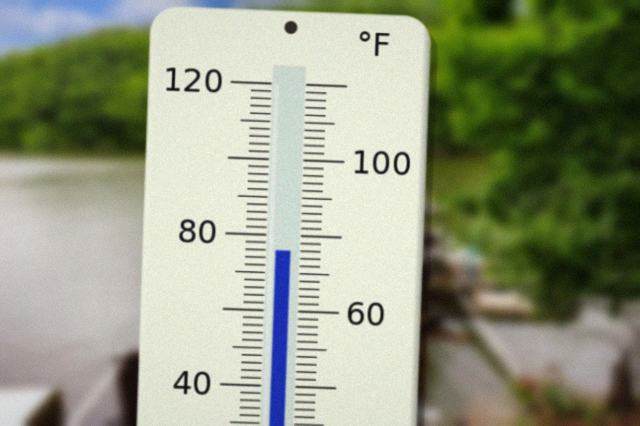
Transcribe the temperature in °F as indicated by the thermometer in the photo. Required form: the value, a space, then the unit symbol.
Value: 76 °F
